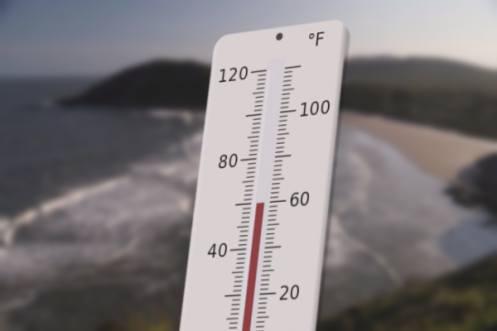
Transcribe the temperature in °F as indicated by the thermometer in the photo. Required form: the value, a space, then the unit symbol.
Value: 60 °F
